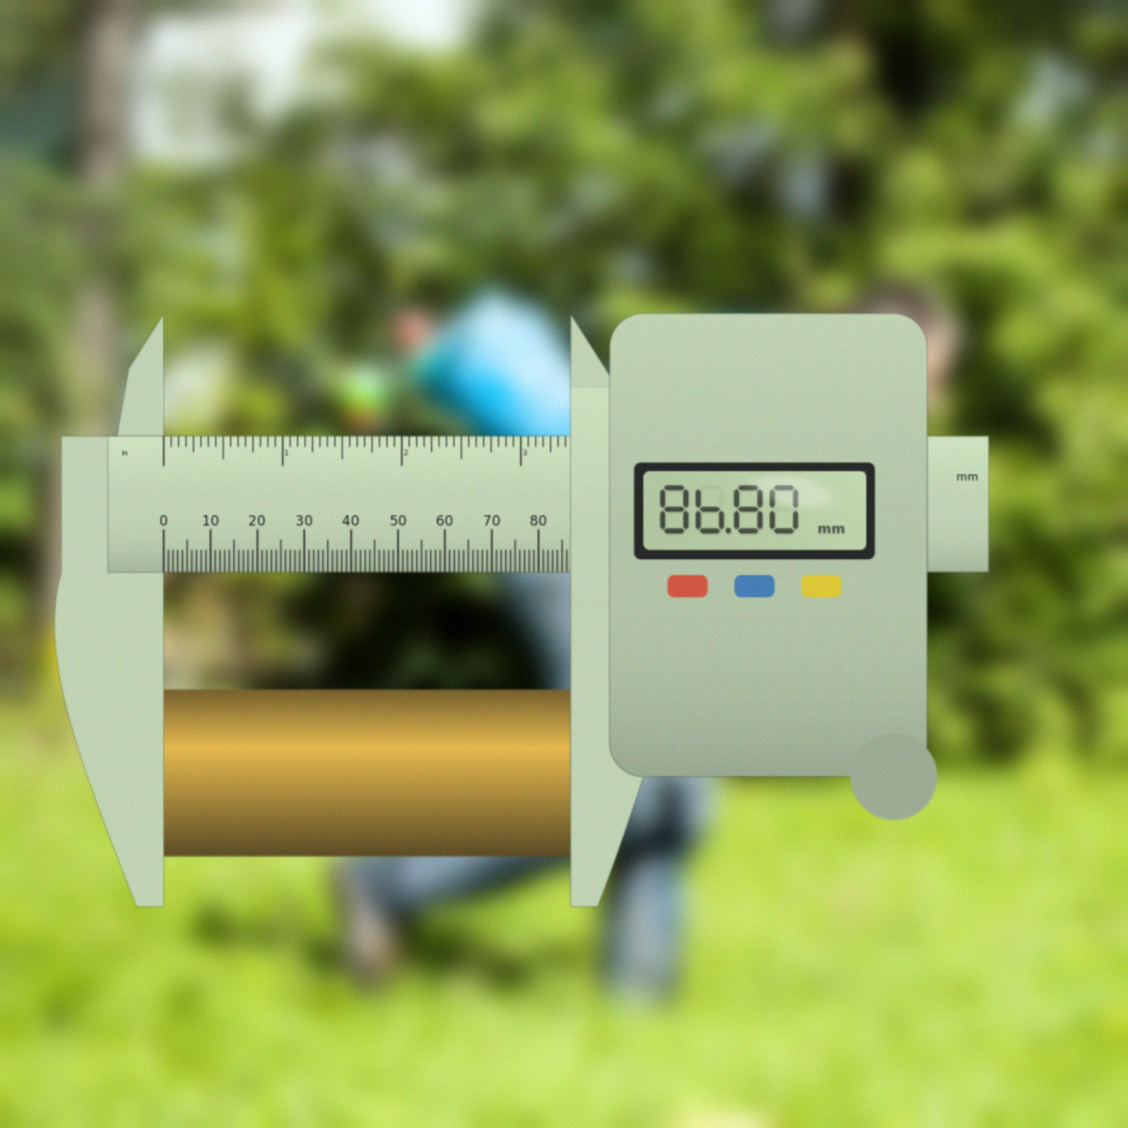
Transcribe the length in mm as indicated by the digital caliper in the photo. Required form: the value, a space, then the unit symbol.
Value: 86.80 mm
